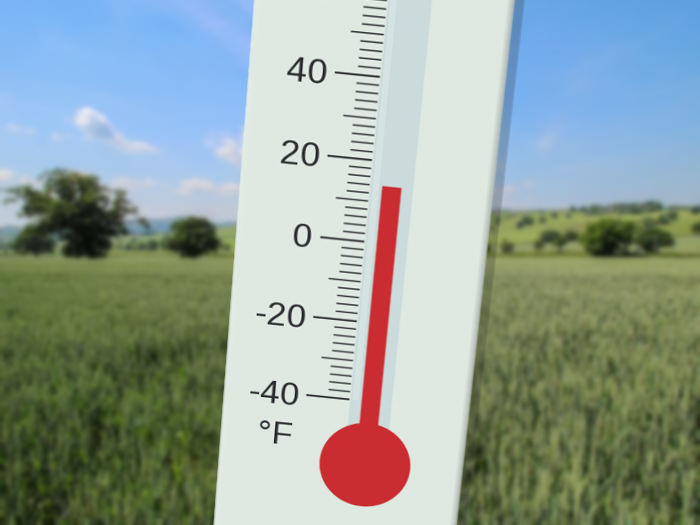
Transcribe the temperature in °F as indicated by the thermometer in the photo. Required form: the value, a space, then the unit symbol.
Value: 14 °F
